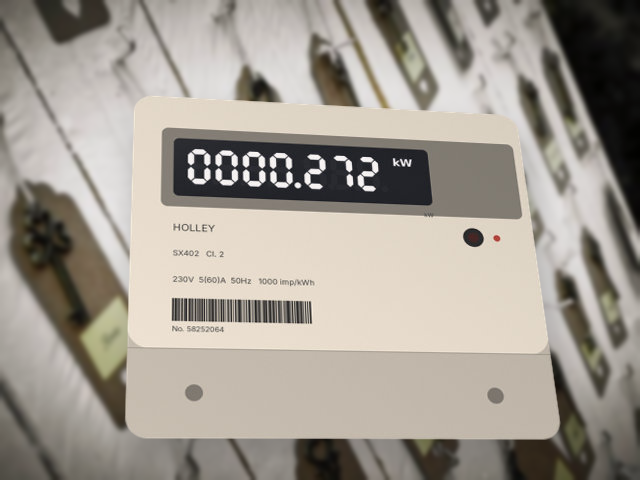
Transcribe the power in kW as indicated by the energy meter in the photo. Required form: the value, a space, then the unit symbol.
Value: 0.272 kW
